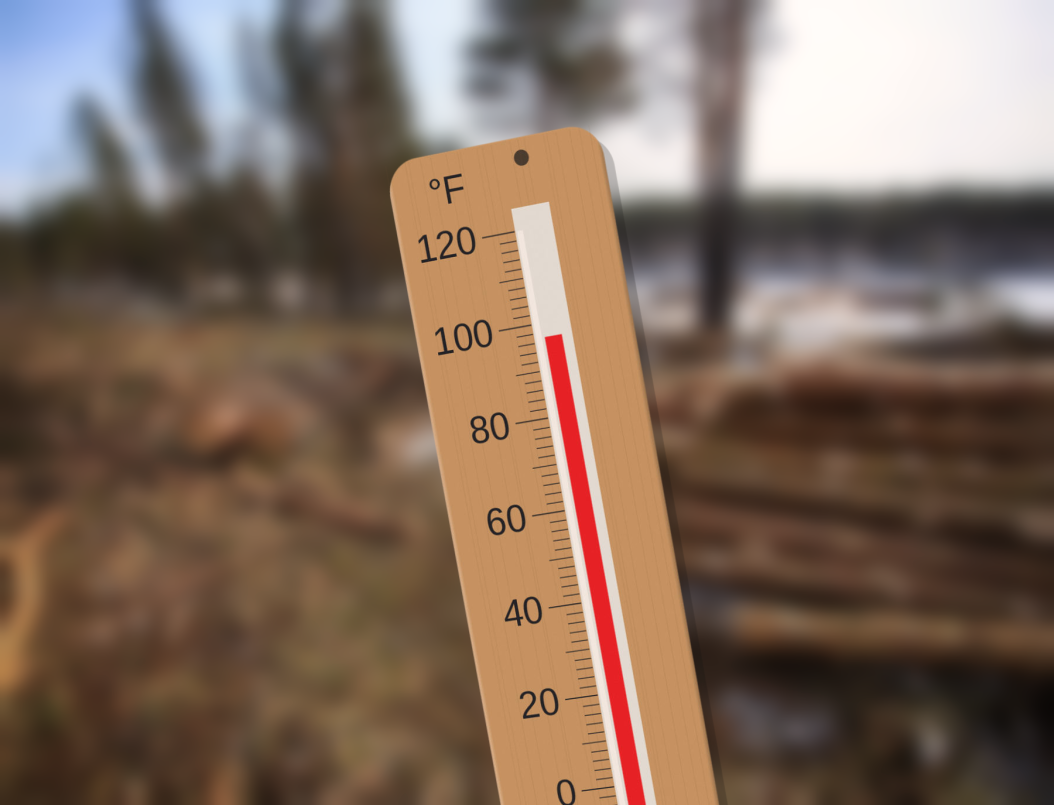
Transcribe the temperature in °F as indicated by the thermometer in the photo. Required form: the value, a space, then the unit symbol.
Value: 97 °F
